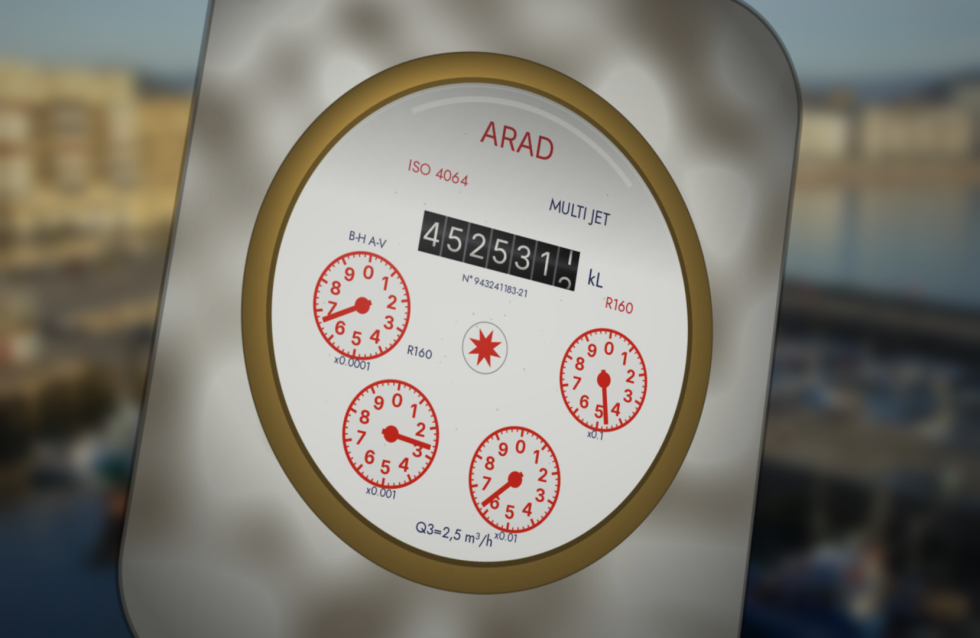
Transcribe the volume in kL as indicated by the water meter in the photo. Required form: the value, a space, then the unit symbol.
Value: 4525311.4626 kL
